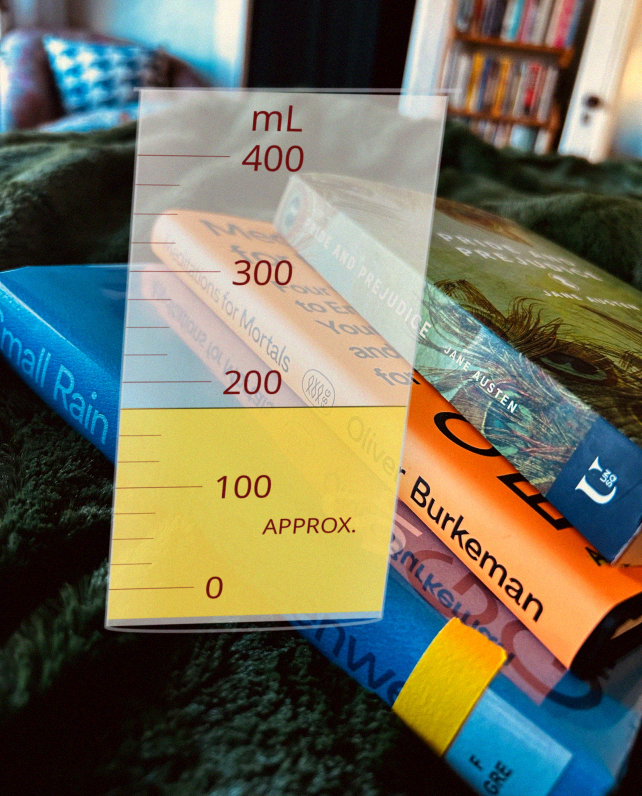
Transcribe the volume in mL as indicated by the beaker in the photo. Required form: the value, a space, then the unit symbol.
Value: 175 mL
